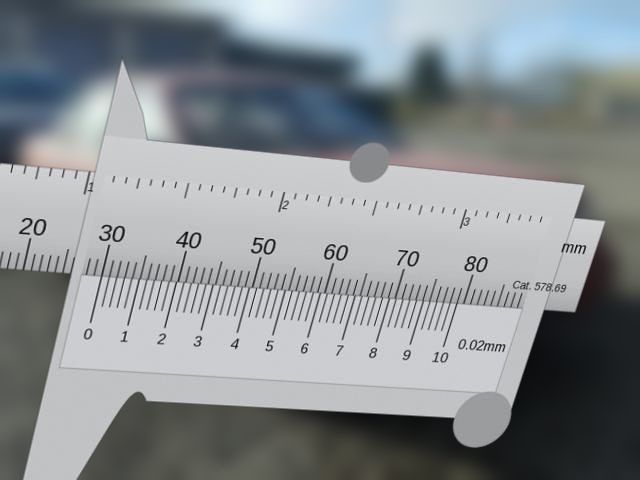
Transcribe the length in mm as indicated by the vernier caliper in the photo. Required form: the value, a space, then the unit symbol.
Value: 30.0 mm
